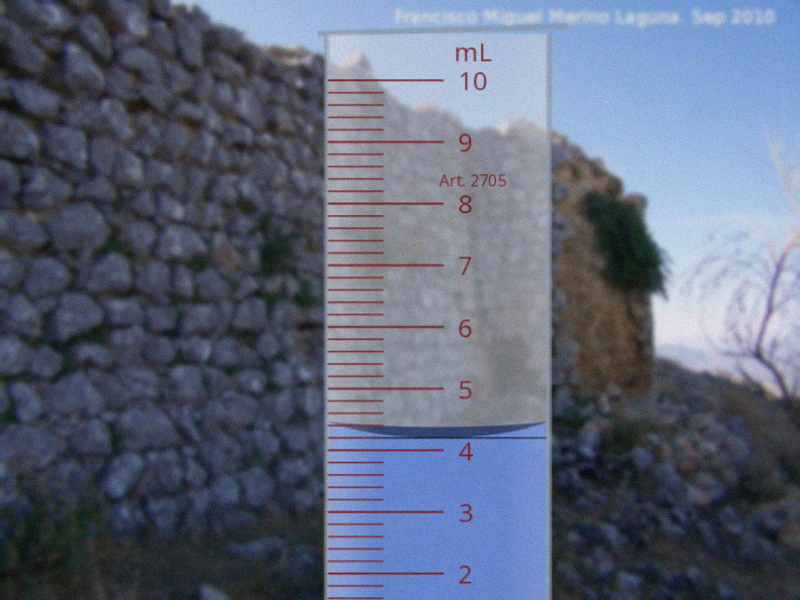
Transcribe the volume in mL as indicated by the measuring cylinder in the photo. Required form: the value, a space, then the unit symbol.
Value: 4.2 mL
